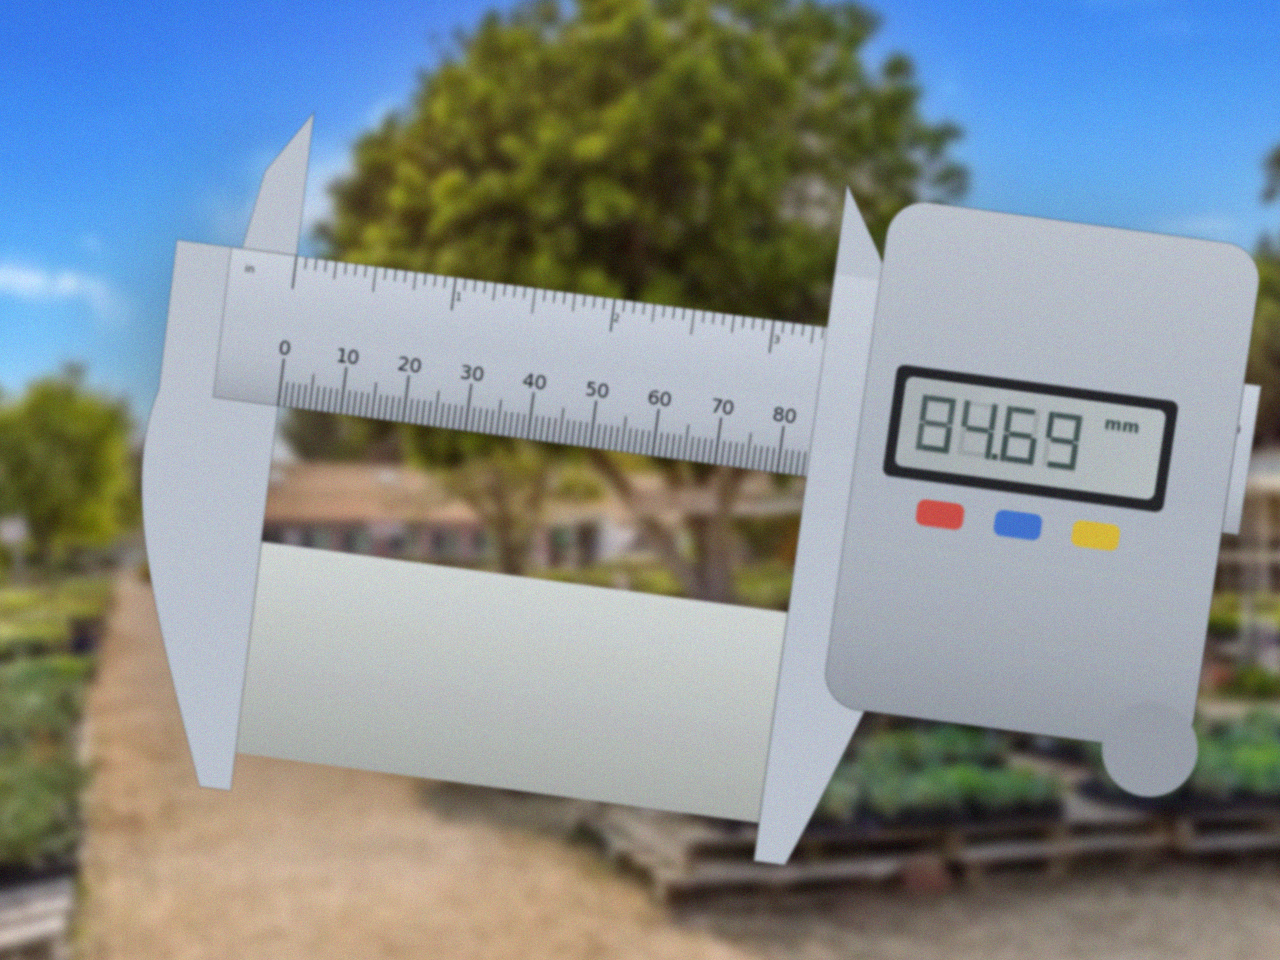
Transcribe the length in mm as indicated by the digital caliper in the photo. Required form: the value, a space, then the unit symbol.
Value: 84.69 mm
